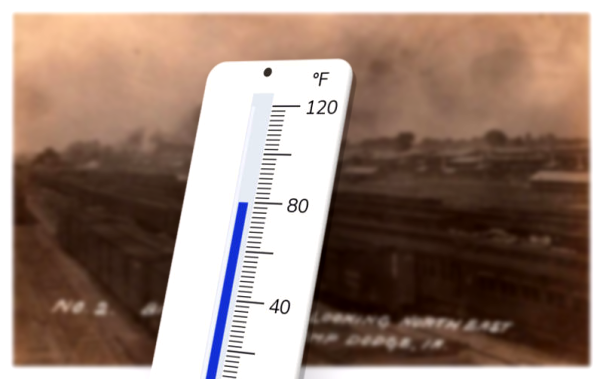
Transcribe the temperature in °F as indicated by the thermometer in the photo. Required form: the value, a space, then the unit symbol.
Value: 80 °F
